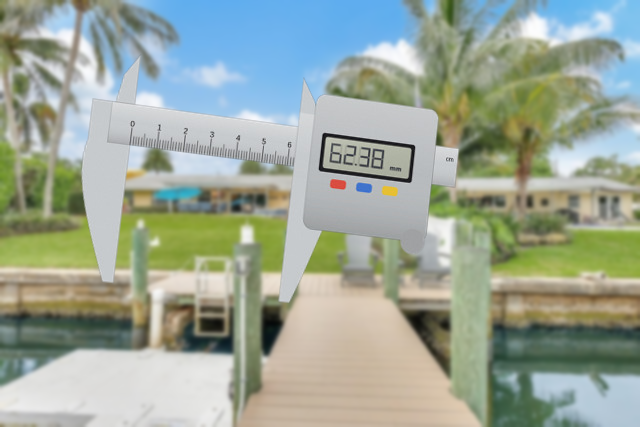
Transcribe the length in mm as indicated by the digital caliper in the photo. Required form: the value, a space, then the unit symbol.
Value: 62.38 mm
